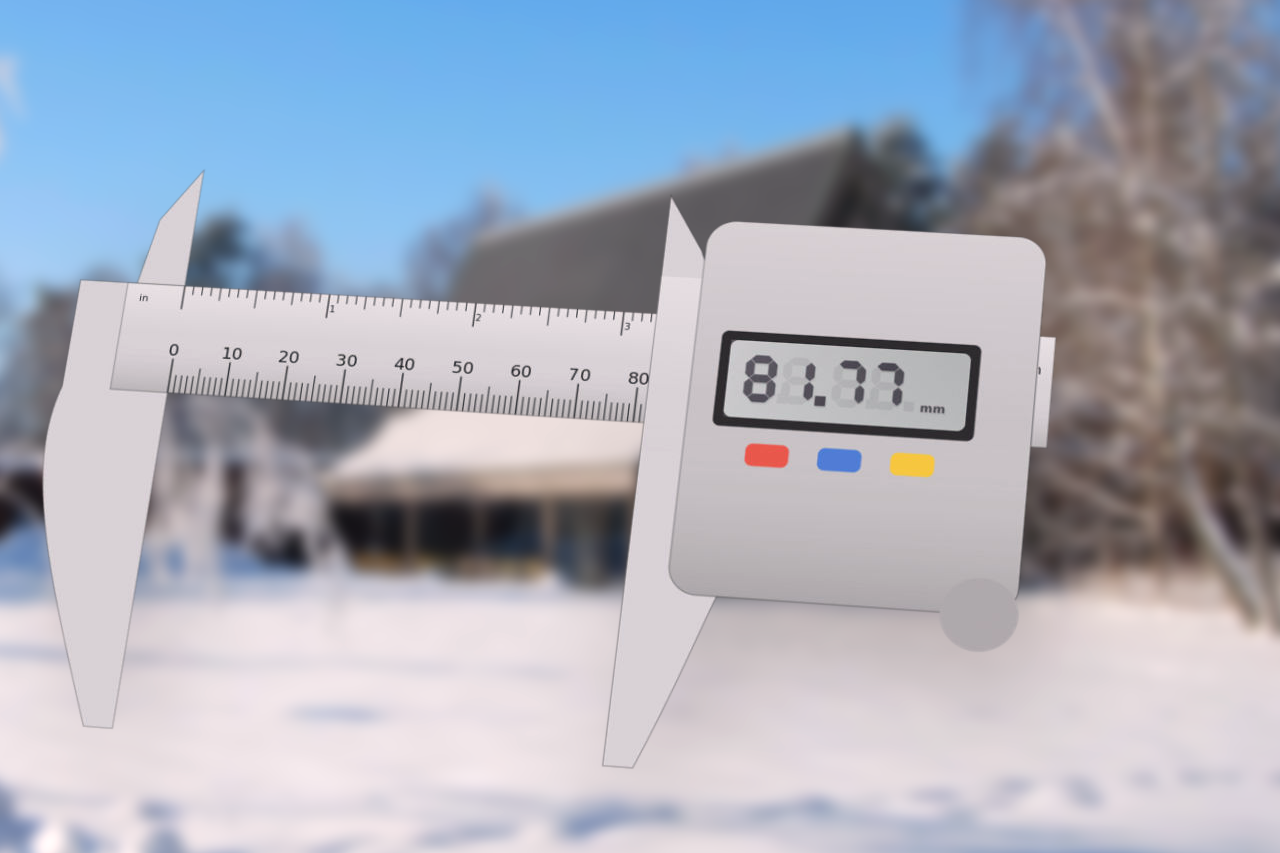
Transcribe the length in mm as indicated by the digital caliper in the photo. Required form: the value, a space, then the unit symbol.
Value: 81.77 mm
